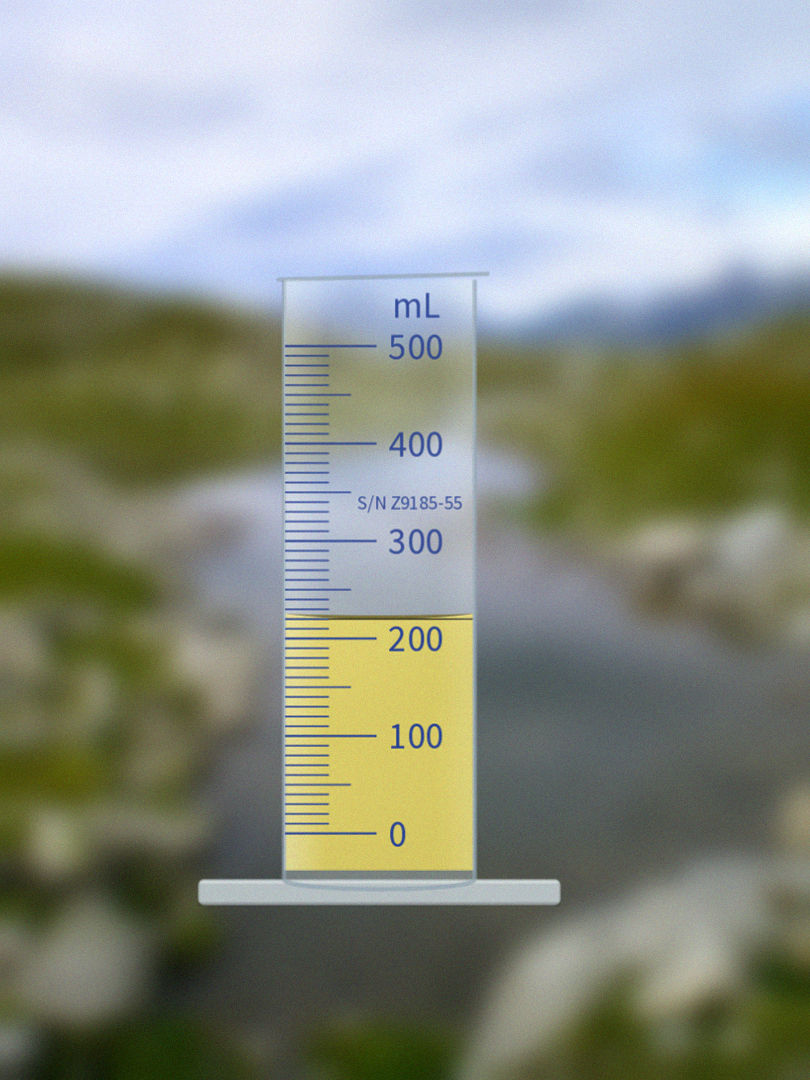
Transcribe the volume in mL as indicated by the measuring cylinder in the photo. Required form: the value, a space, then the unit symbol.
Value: 220 mL
